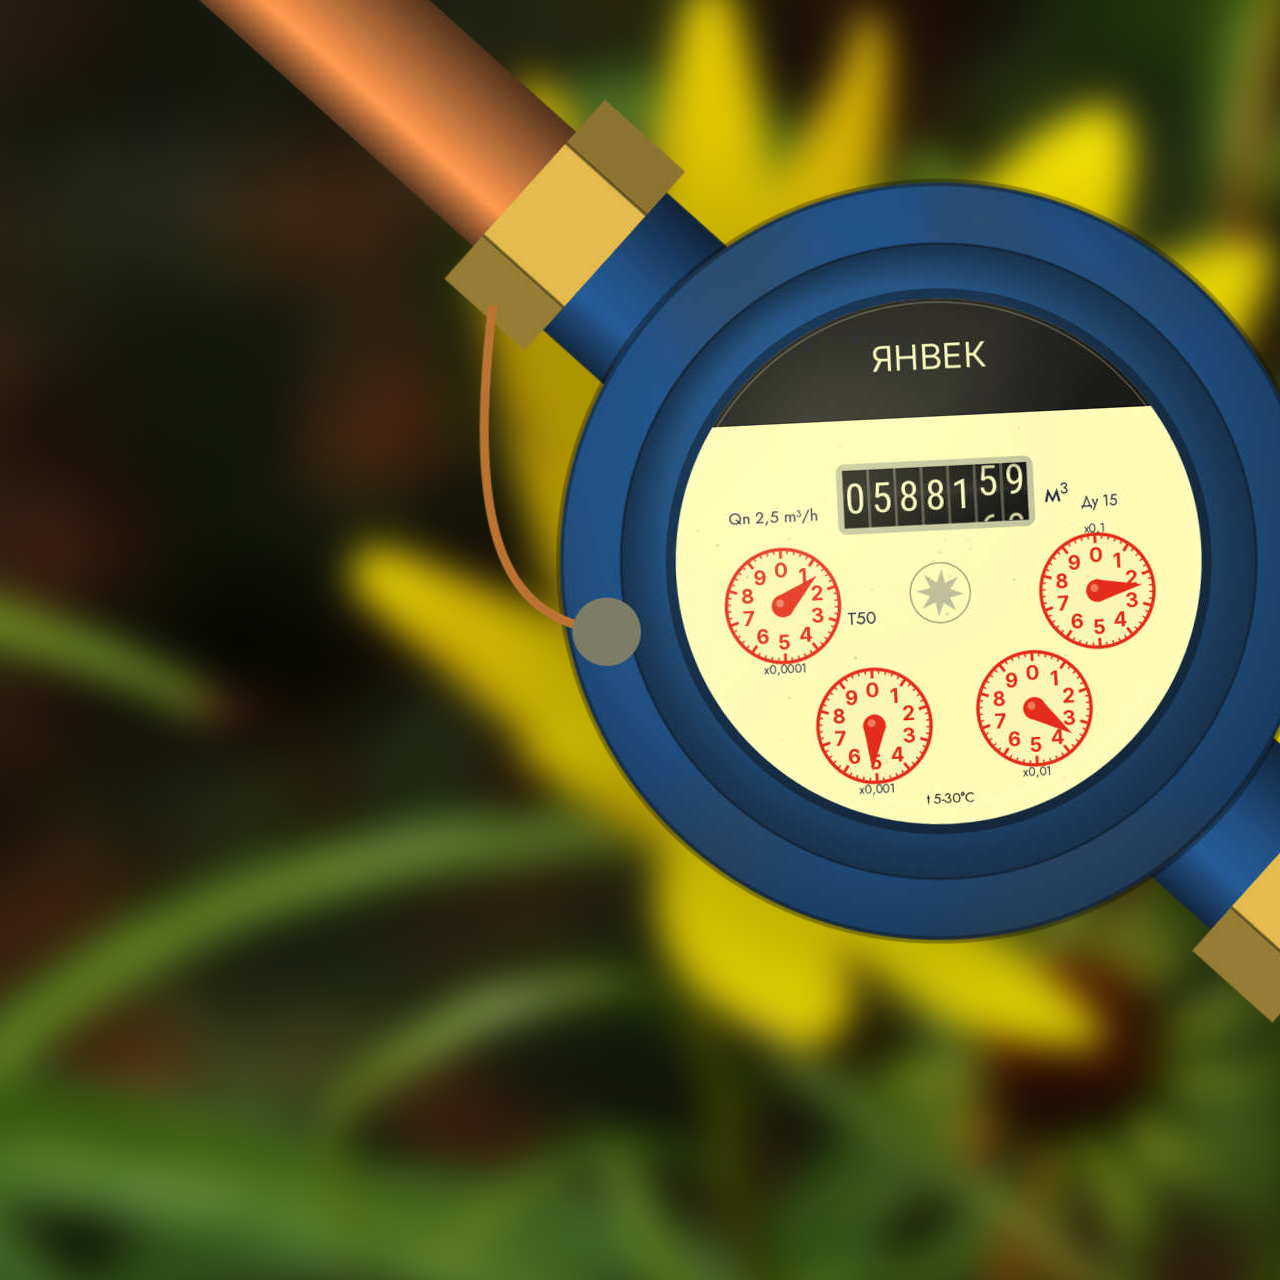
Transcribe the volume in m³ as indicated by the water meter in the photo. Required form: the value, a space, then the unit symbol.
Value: 588159.2351 m³
